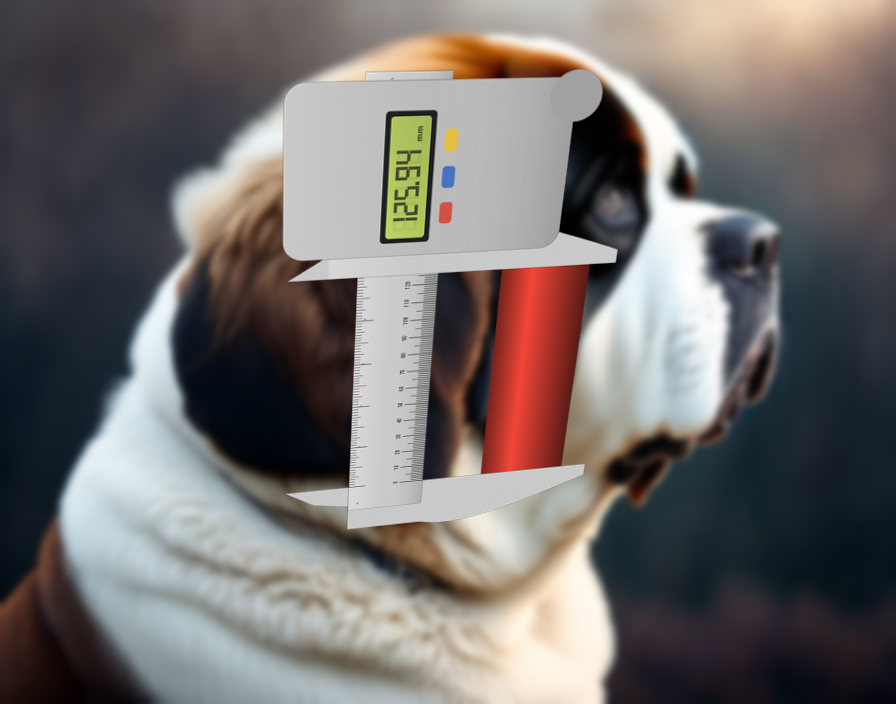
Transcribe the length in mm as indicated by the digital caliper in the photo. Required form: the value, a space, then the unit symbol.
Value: 125.94 mm
